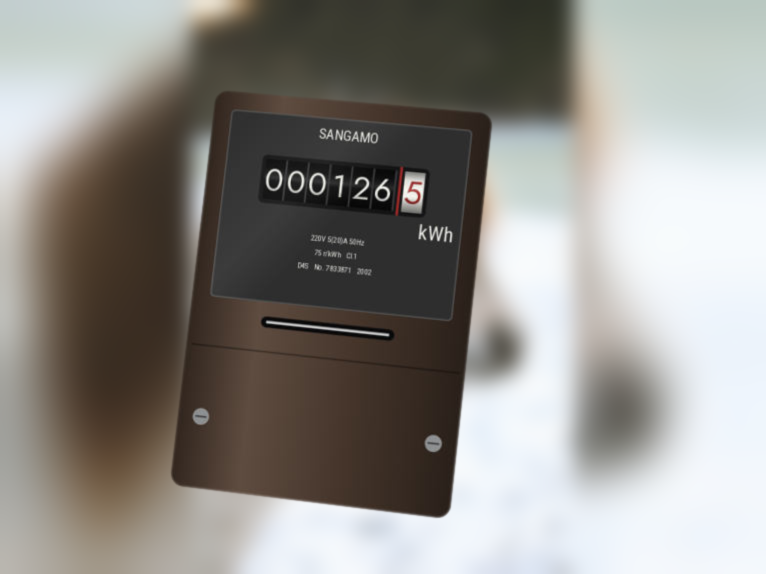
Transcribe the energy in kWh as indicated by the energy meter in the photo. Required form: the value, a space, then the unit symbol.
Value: 126.5 kWh
